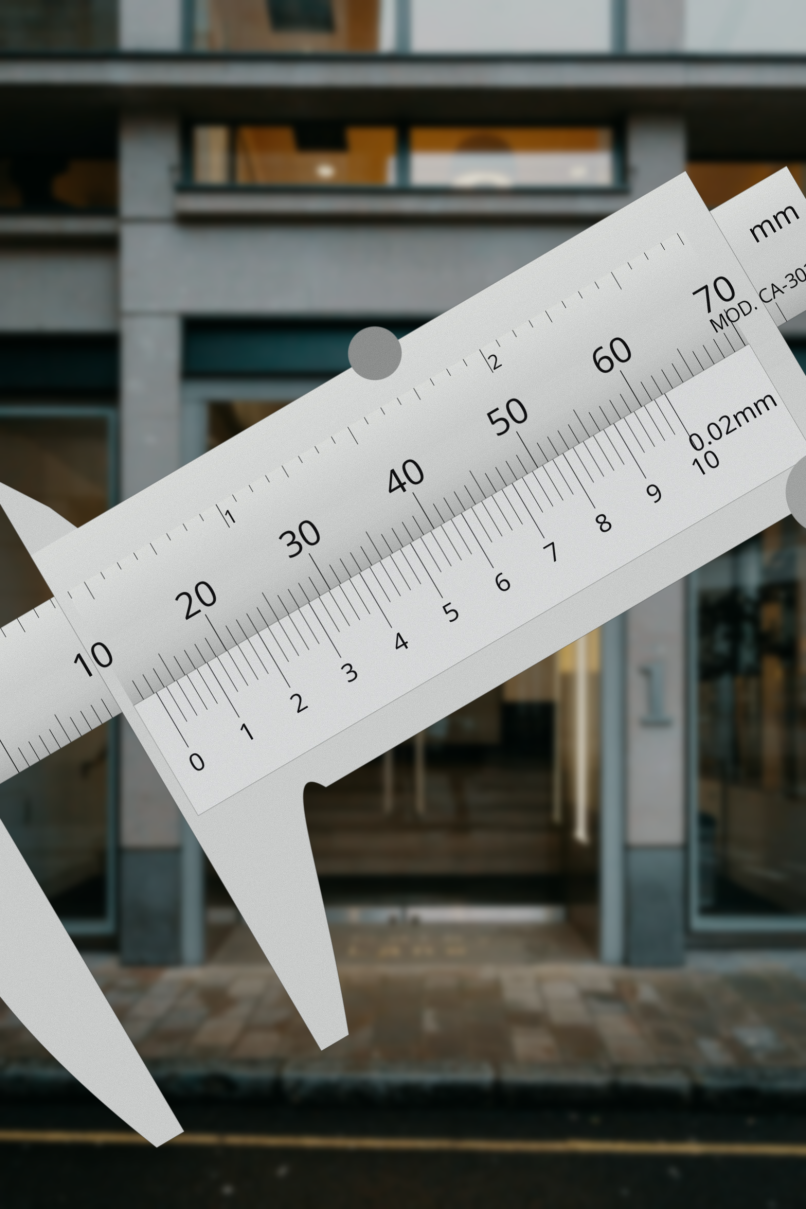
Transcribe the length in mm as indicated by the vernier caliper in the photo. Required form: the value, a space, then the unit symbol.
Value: 13.2 mm
